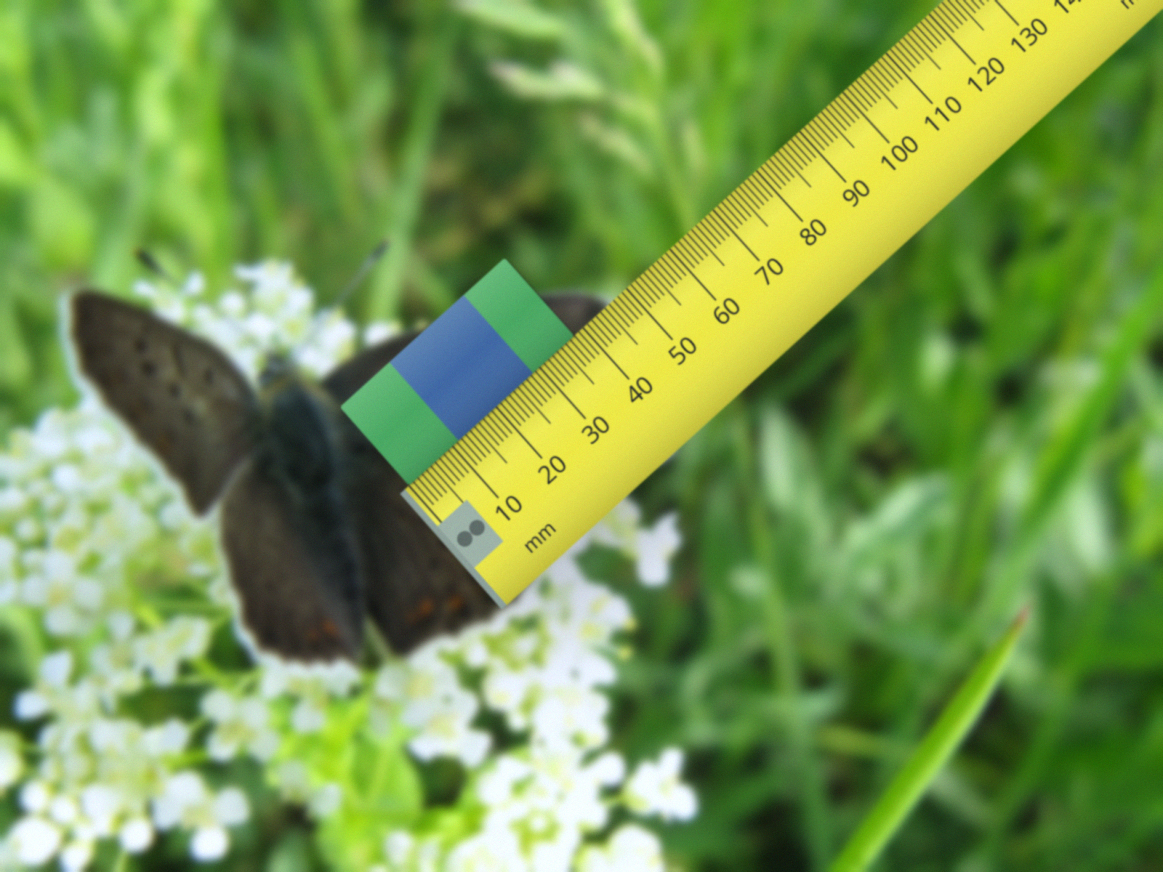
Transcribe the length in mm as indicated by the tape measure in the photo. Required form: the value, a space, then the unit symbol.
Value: 38 mm
